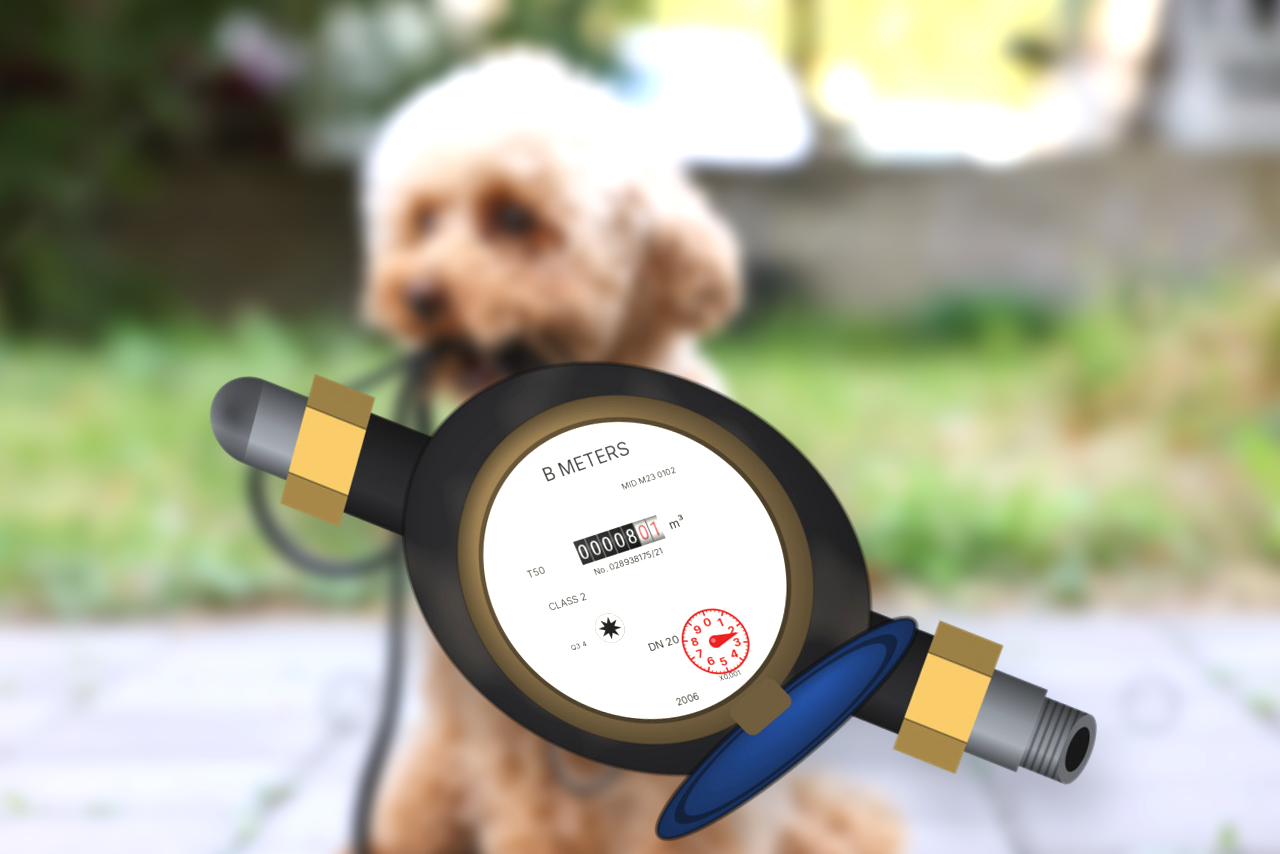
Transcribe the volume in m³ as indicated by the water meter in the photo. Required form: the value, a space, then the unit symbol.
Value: 8.012 m³
